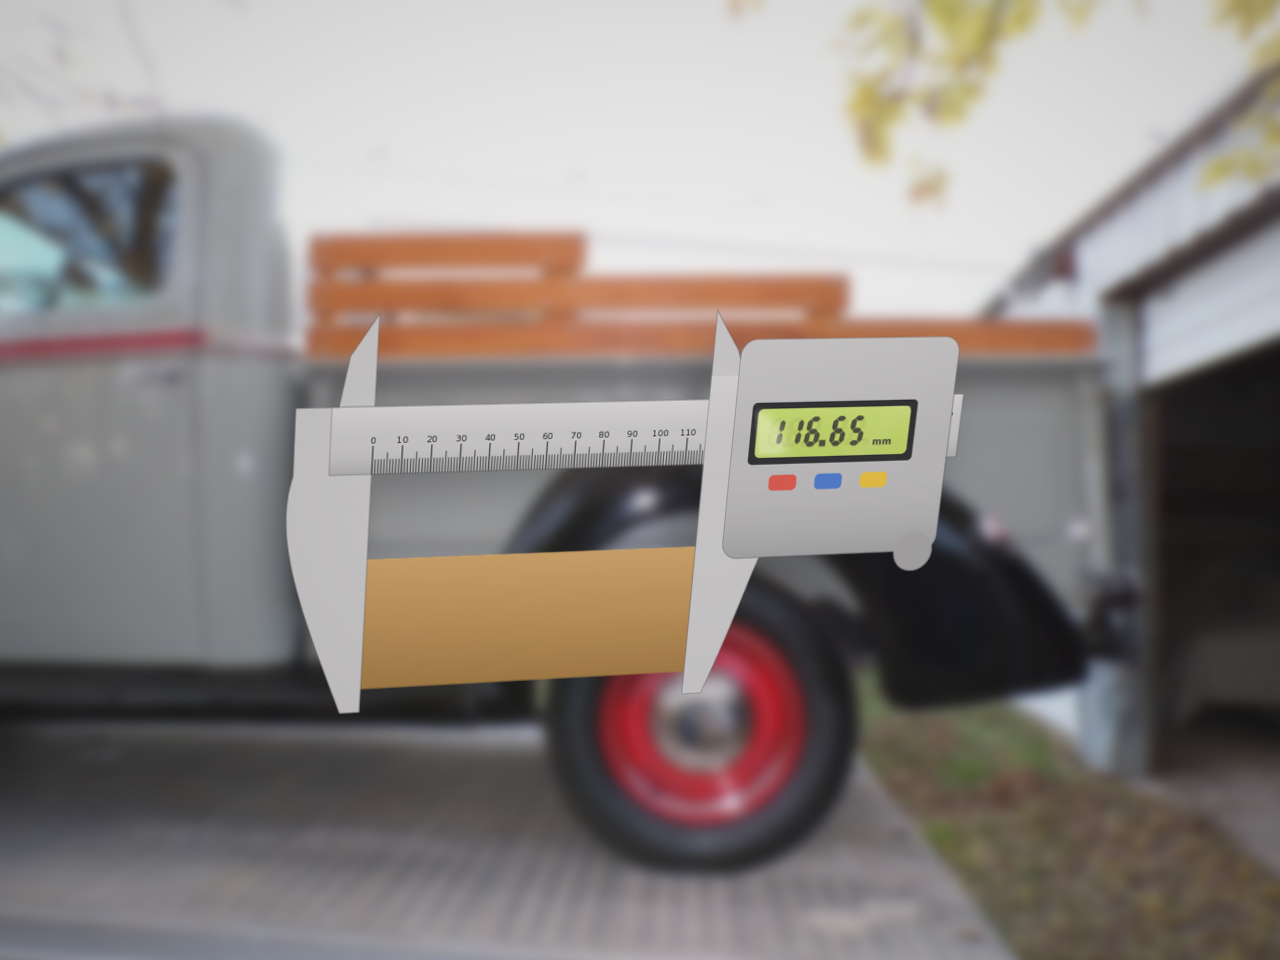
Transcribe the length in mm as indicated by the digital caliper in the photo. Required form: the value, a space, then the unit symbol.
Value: 116.65 mm
